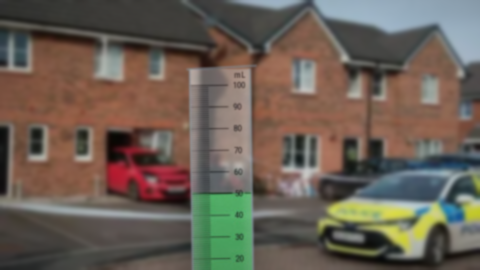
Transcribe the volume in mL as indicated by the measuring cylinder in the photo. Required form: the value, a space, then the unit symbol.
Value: 50 mL
